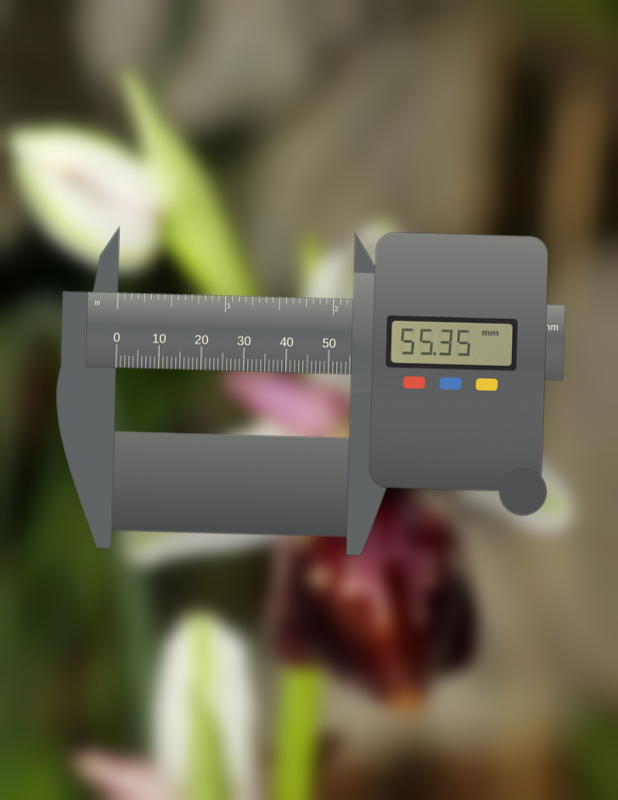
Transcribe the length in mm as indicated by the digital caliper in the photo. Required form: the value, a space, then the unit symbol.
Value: 55.35 mm
